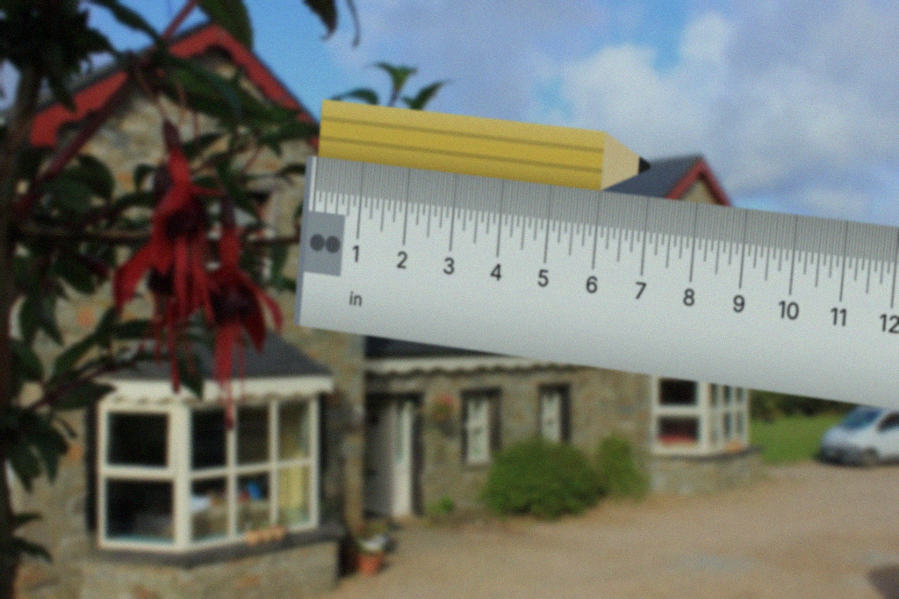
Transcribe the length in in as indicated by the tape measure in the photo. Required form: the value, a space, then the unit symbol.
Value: 7 in
